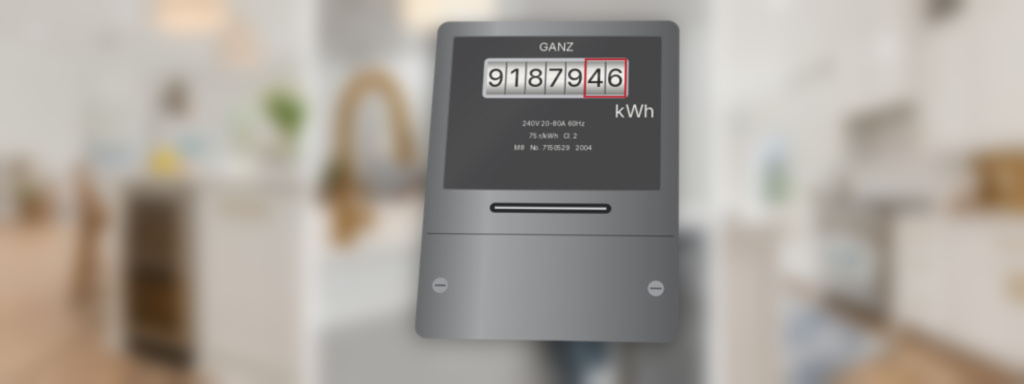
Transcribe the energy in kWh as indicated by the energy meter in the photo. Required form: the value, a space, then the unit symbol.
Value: 91879.46 kWh
